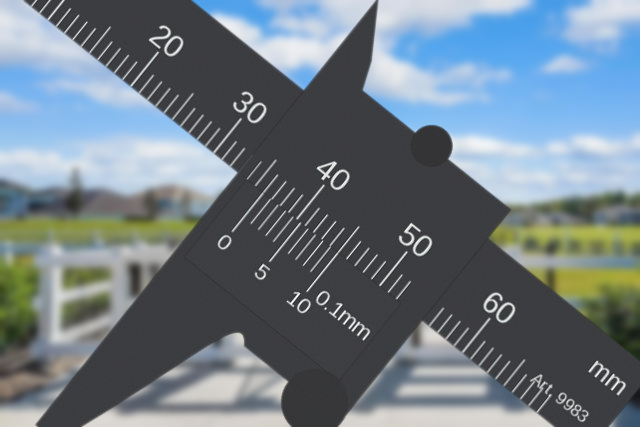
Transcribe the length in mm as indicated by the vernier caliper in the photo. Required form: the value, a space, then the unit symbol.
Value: 36.0 mm
